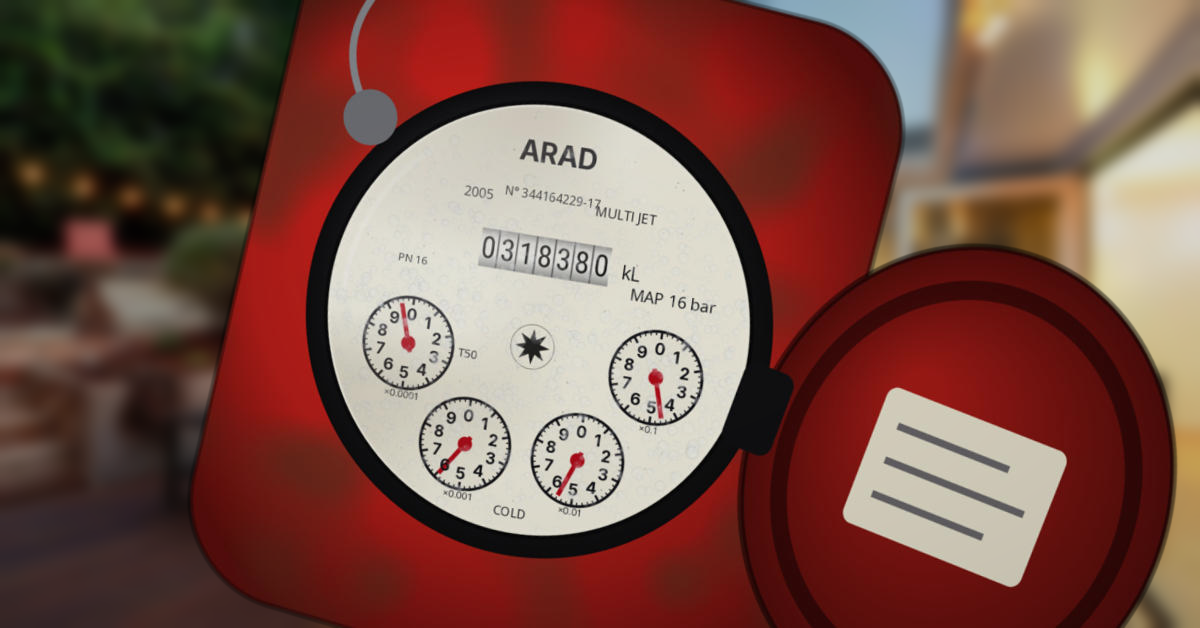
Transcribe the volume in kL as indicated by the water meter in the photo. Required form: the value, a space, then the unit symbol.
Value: 318380.4559 kL
